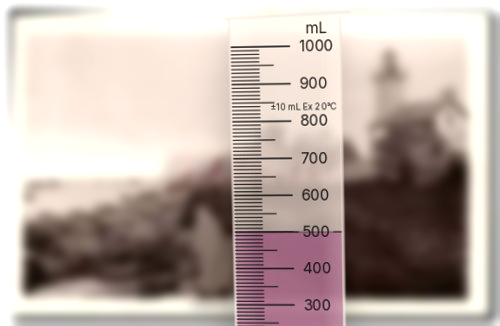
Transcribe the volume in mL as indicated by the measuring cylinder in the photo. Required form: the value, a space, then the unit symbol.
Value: 500 mL
